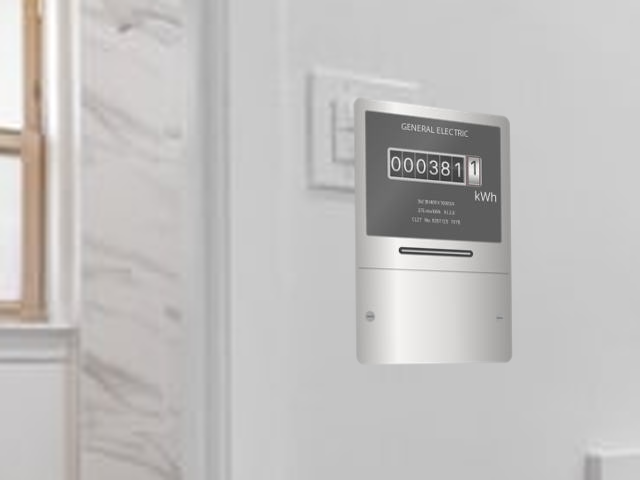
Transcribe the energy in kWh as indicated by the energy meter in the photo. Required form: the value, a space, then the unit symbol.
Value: 381.1 kWh
